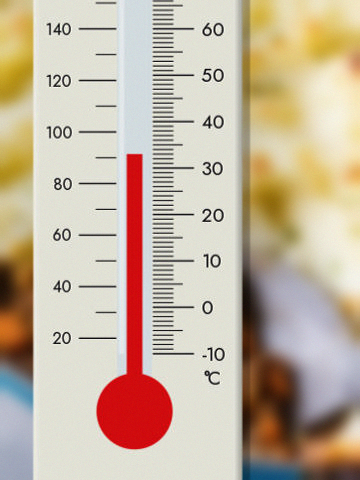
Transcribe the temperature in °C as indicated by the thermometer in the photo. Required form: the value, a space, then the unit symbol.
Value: 33 °C
